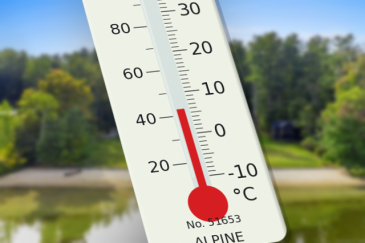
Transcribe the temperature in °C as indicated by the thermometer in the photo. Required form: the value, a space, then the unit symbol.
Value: 6 °C
